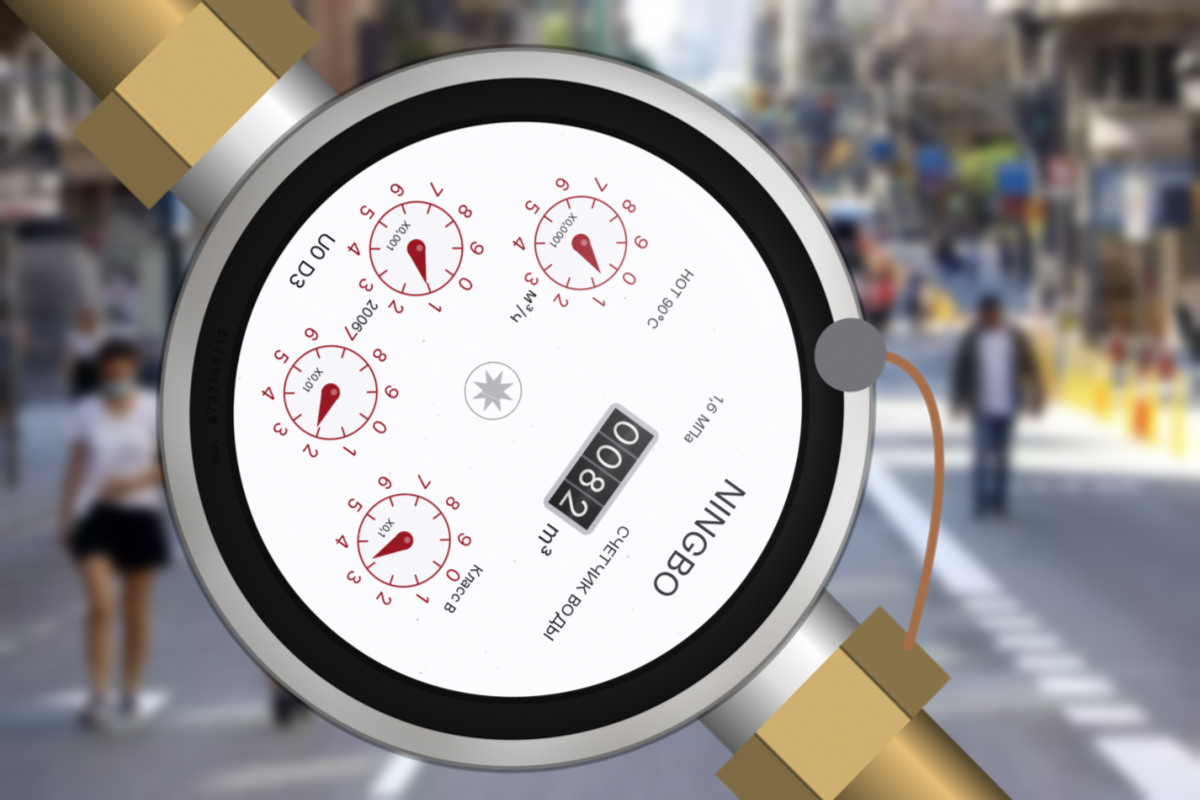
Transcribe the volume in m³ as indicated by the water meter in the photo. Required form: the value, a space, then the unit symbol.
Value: 82.3210 m³
